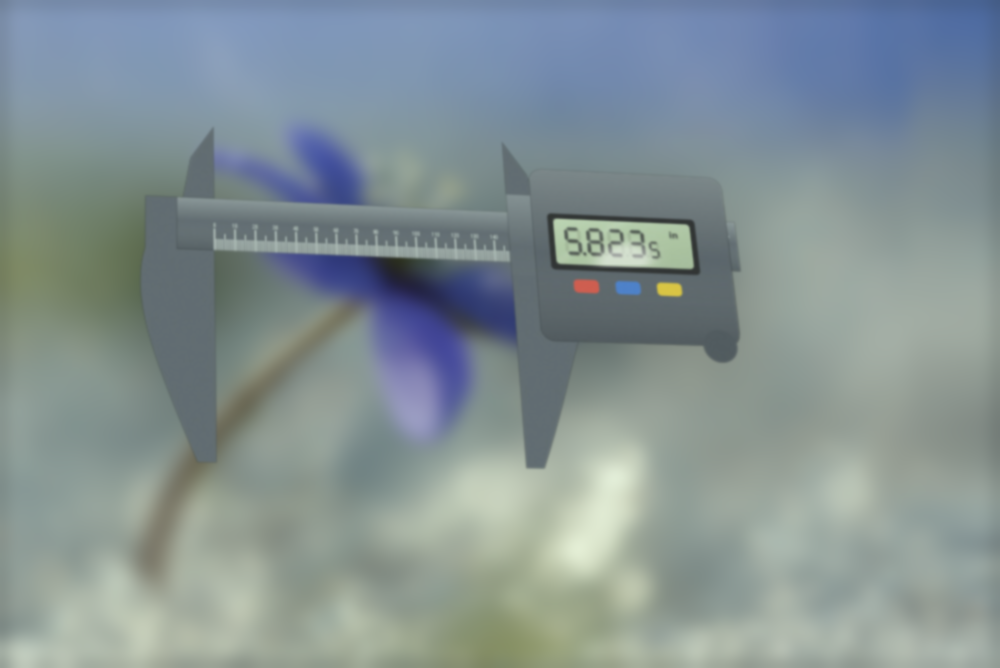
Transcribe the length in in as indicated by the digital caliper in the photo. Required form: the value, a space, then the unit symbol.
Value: 5.8235 in
